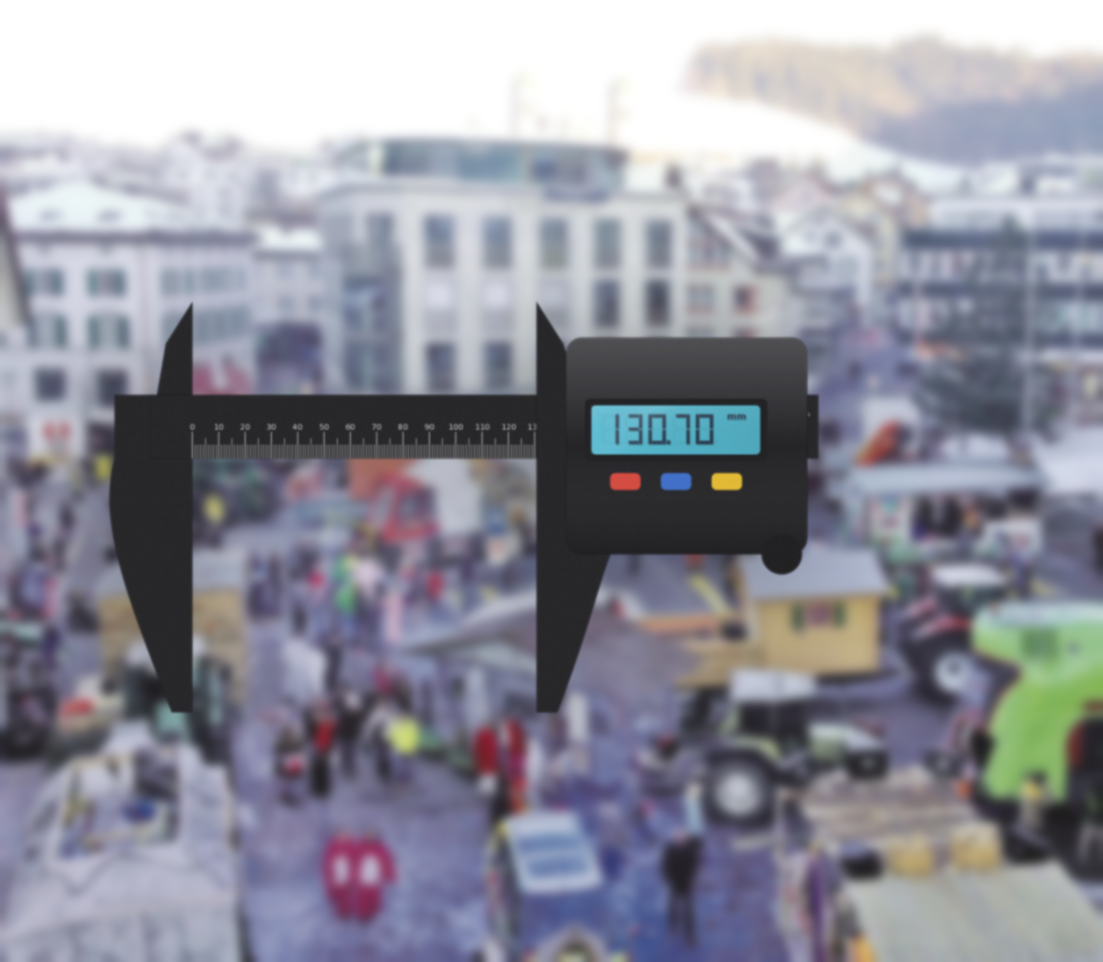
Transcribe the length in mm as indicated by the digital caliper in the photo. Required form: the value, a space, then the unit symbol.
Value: 130.70 mm
